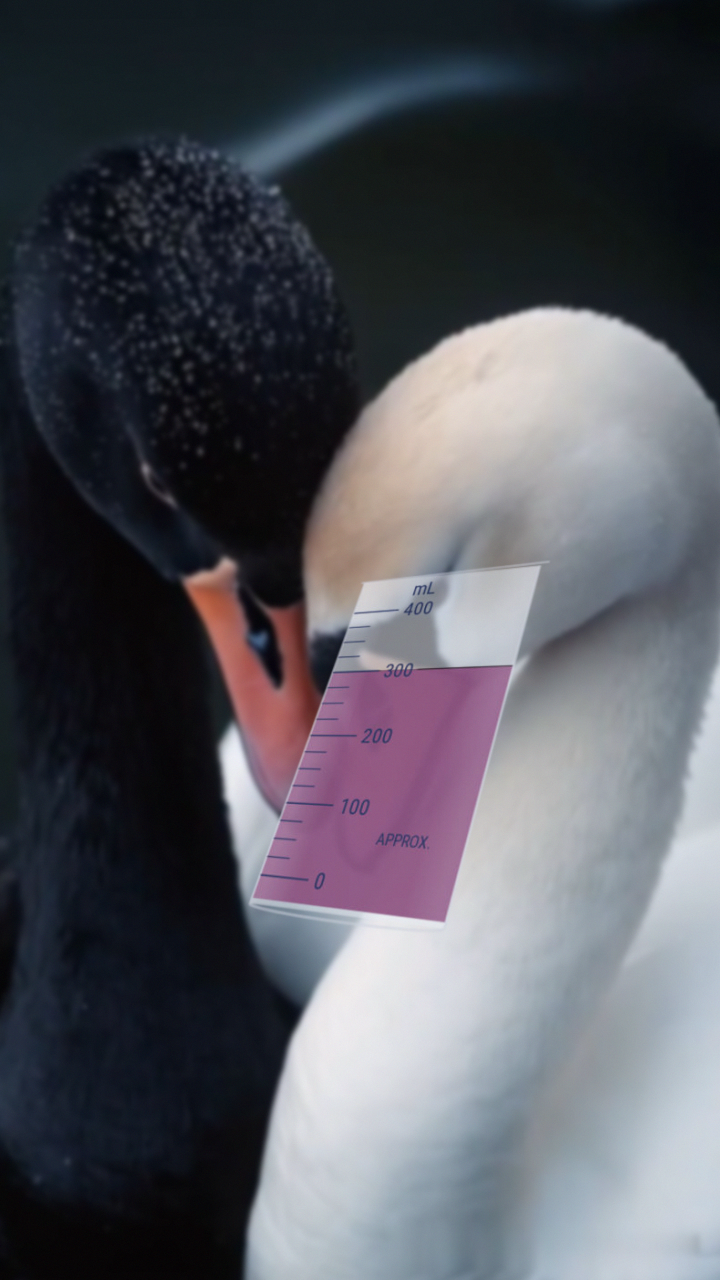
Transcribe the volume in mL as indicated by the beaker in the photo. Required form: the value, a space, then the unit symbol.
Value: 300 mL
